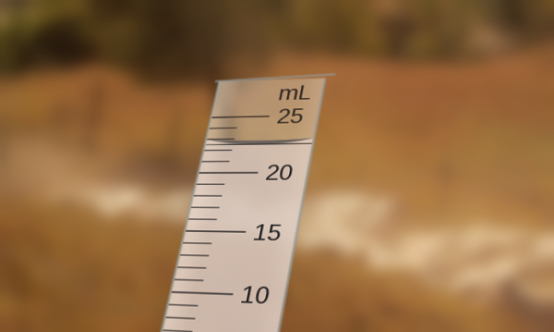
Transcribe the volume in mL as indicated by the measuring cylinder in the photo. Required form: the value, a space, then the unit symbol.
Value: 22.5 mL
